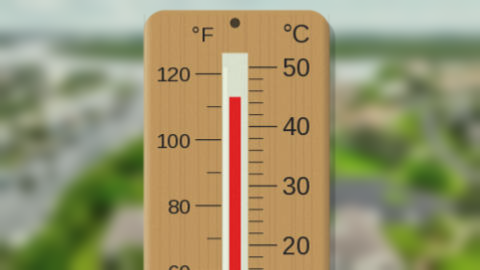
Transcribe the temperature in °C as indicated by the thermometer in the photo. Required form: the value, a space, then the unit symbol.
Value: 45 °C
